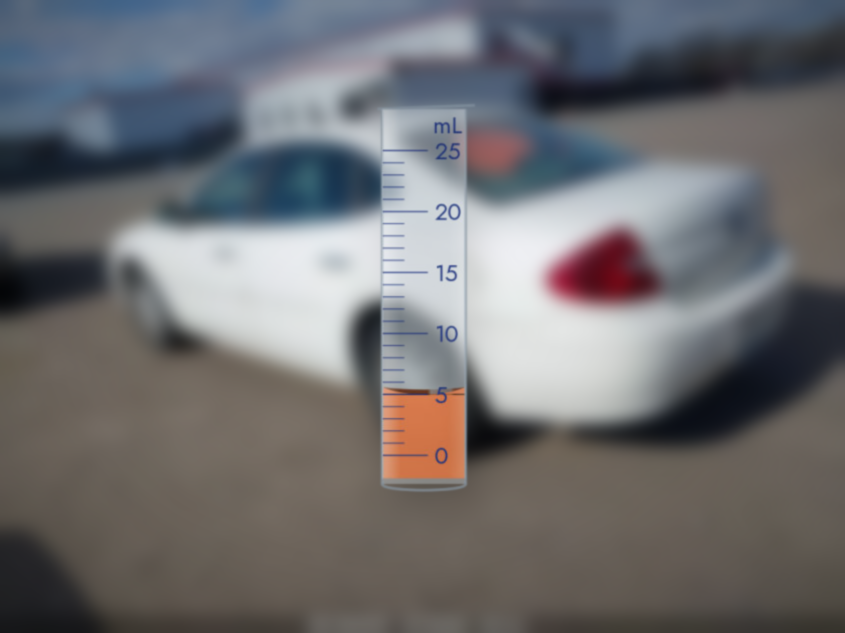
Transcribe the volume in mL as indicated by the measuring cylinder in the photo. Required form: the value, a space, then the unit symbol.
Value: 5 mL
